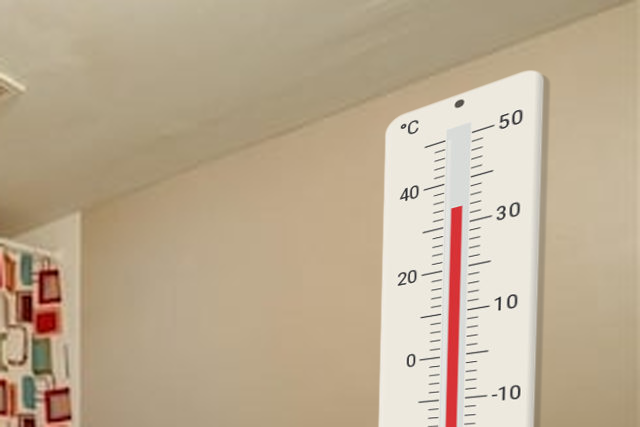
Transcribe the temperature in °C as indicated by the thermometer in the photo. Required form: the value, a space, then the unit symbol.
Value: 34 °C
